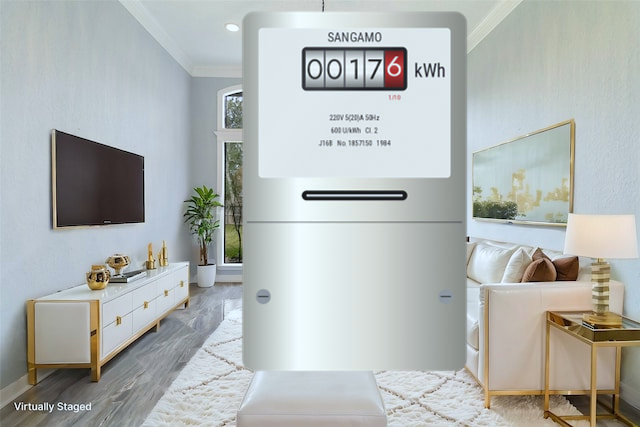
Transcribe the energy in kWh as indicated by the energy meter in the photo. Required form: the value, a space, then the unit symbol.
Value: 17.6 kWh
